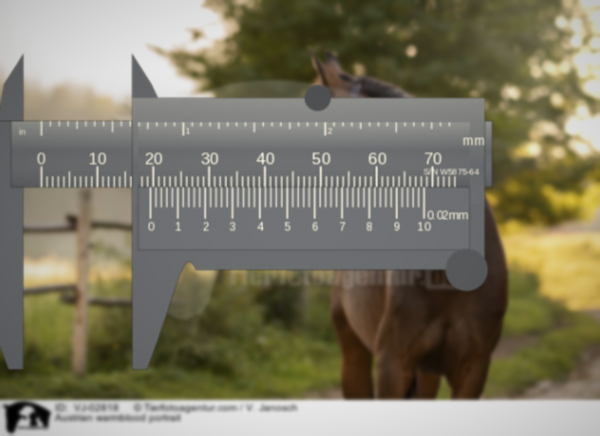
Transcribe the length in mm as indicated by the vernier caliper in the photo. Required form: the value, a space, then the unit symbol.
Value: 19.5 mm
